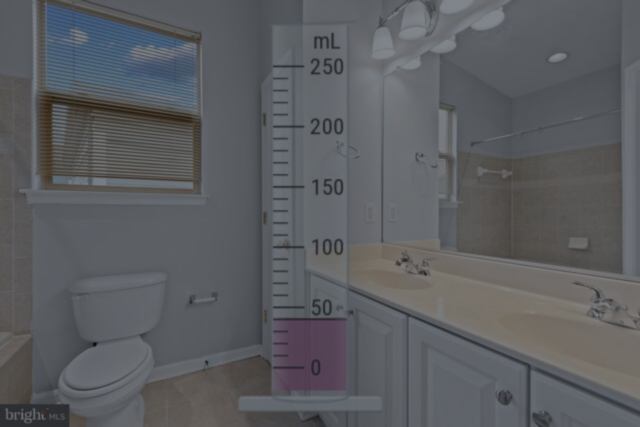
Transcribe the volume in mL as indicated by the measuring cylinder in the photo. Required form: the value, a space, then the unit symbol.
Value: 40 mL
